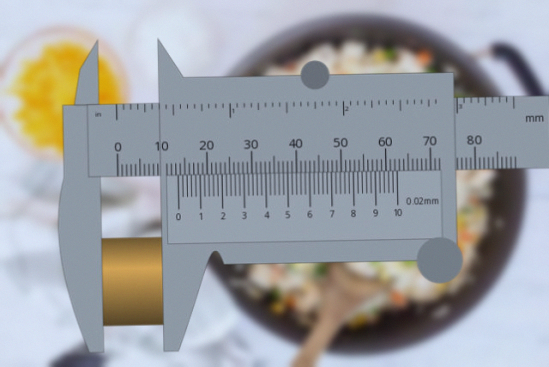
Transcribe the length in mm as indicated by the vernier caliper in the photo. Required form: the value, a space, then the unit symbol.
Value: 13.5 mm
